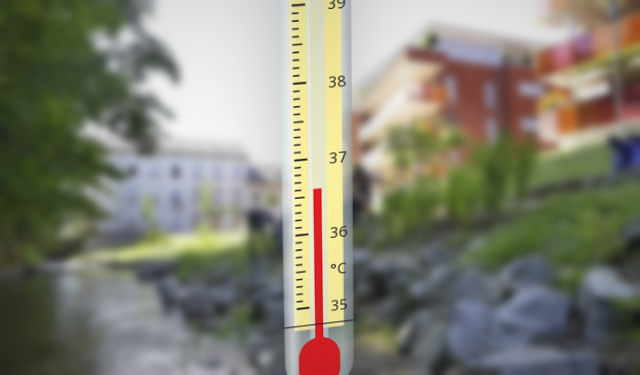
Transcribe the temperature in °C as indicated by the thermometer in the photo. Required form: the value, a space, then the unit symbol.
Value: 36.6 °C
